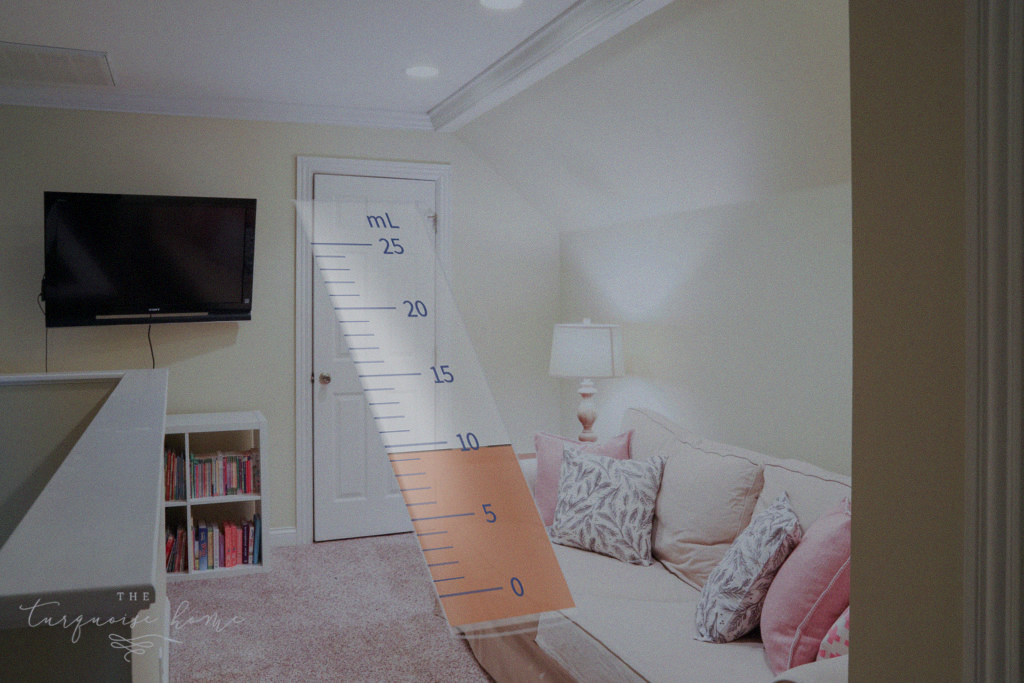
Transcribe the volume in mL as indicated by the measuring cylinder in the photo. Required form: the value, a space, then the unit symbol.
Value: 9.5 mL
